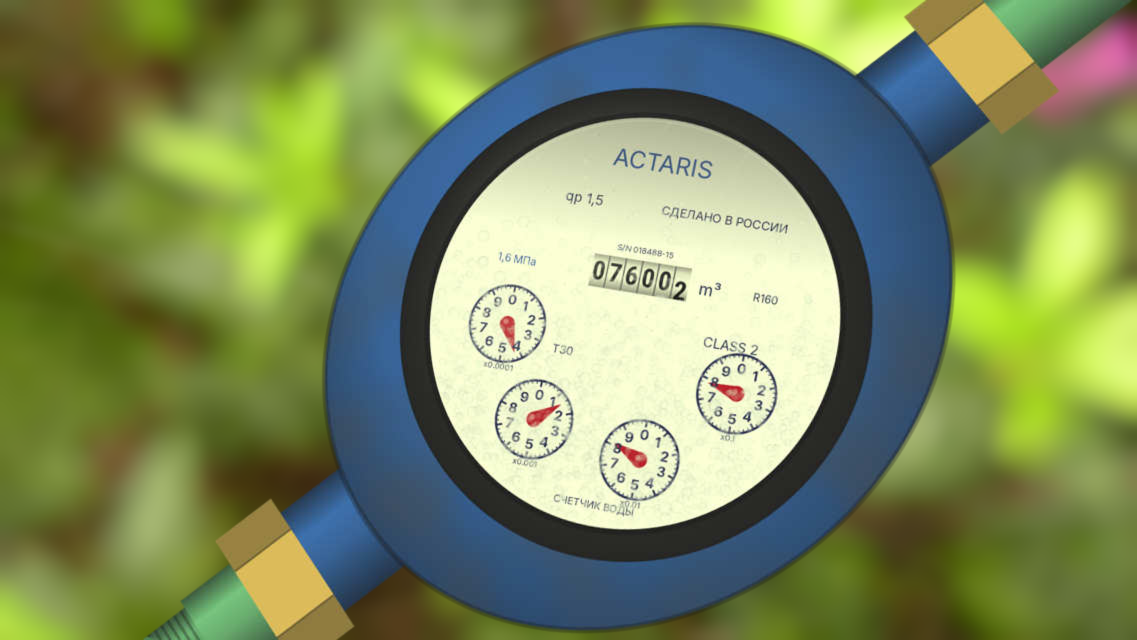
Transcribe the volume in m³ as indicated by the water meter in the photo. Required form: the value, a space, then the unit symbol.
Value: 76001.7814 m³
